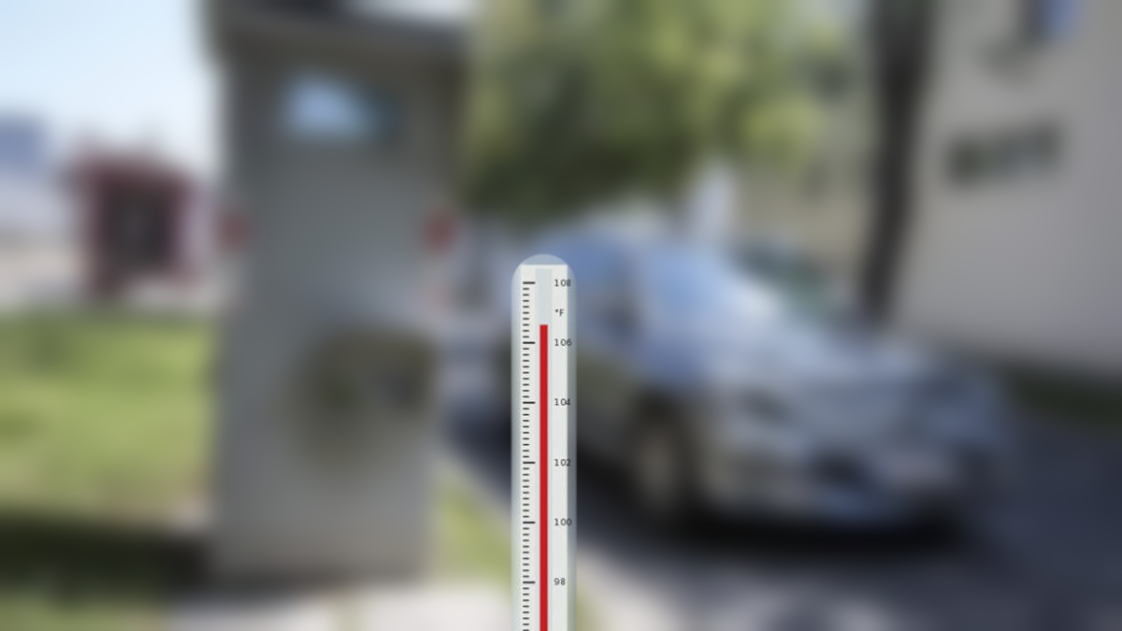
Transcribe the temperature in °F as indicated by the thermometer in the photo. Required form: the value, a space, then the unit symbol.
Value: 106.6 °F
